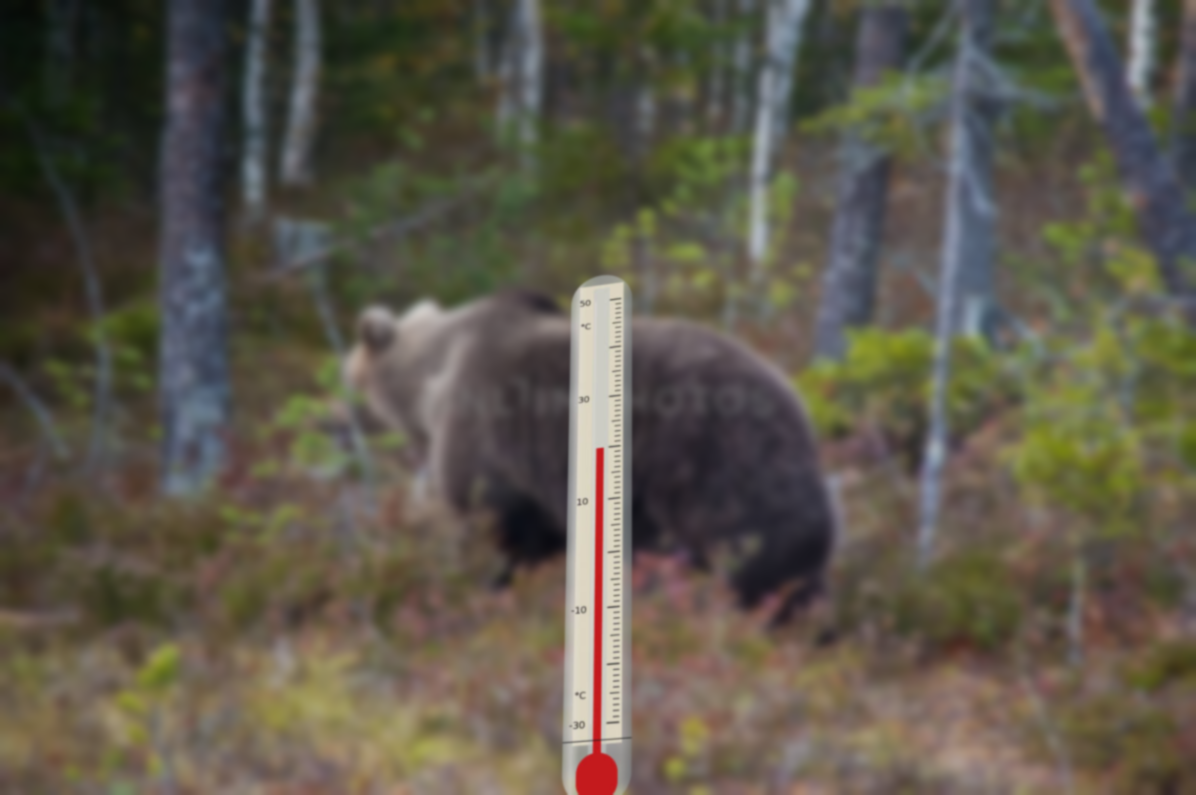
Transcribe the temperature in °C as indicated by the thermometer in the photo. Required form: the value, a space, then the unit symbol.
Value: 20 °C
